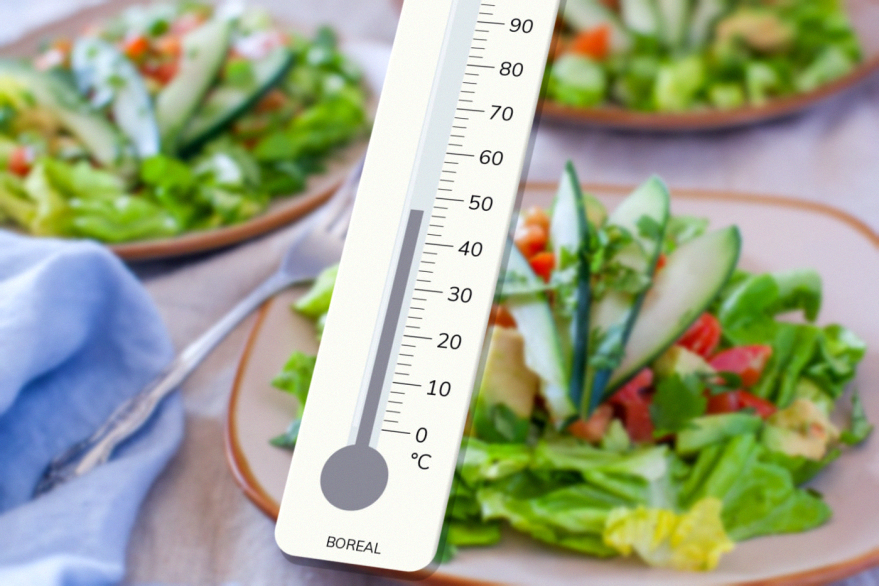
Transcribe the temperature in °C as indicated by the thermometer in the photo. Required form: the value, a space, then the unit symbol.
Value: 47 °C
